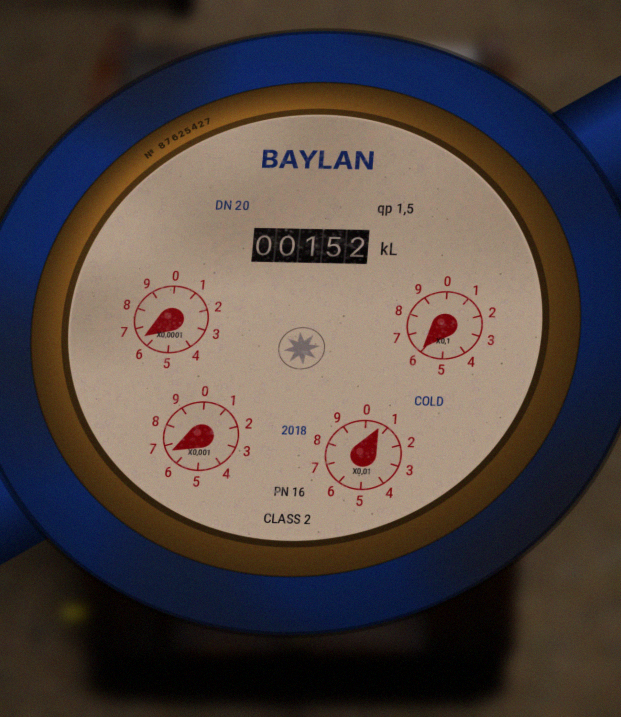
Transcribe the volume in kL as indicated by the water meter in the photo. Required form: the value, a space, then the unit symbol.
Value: 152.6066 kL
